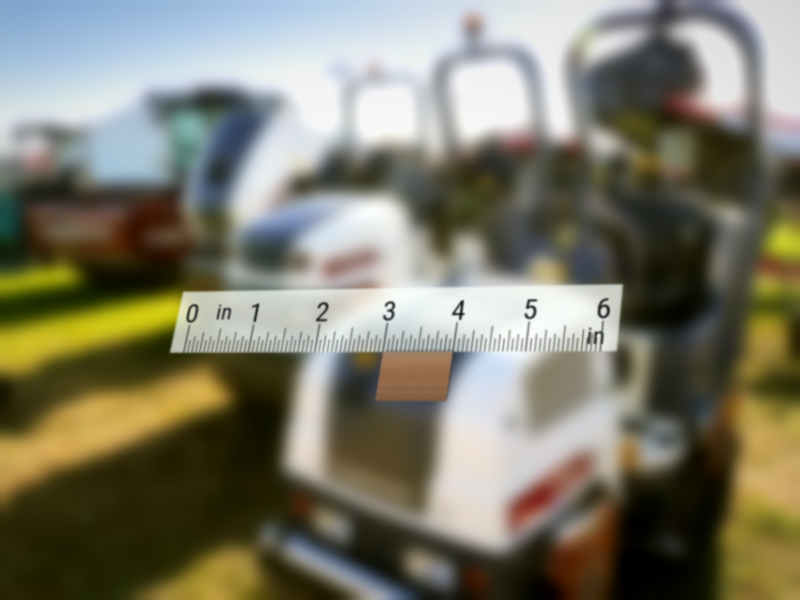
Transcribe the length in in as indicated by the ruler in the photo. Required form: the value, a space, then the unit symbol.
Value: 1 in
